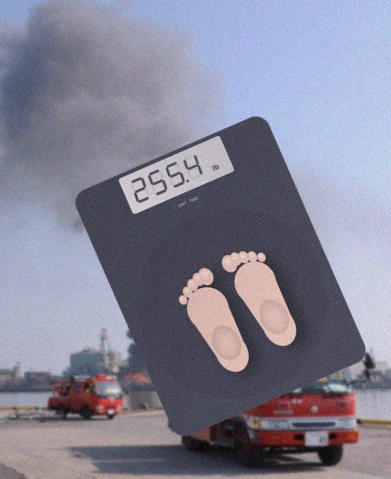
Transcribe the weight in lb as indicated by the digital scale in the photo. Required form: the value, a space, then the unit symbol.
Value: 255.4 lb
